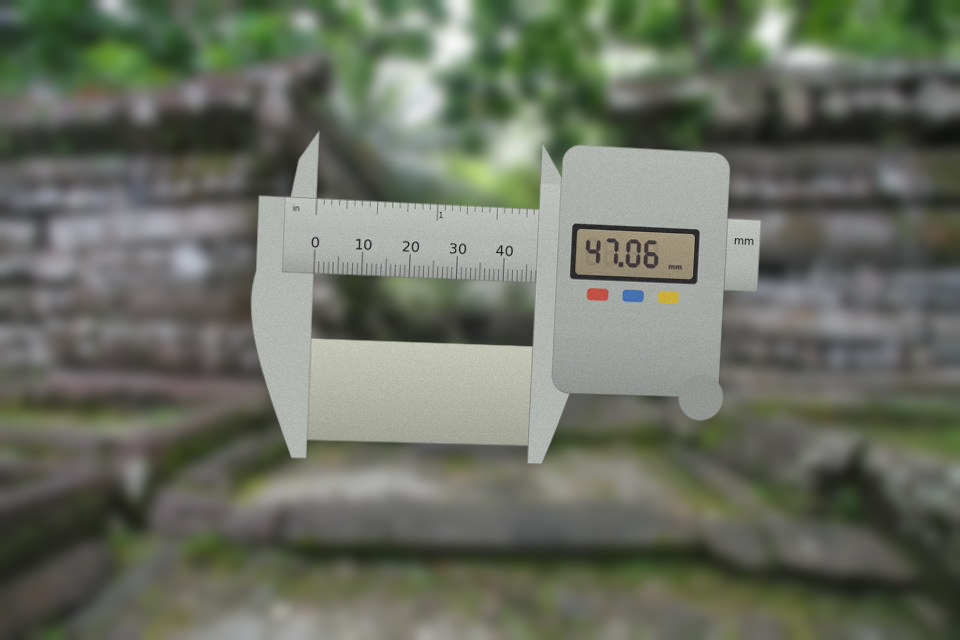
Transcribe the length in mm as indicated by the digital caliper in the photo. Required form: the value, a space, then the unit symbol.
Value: 47.06 mm
